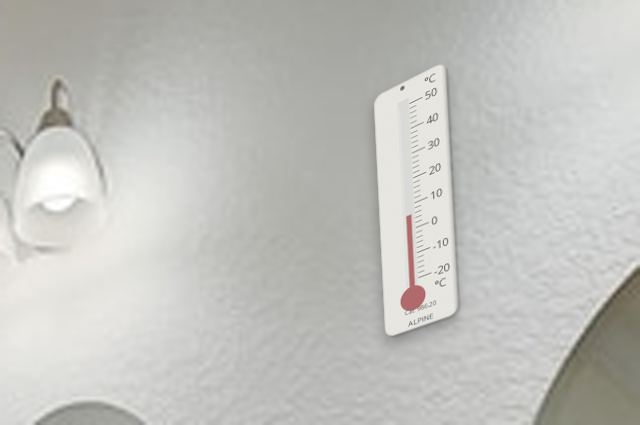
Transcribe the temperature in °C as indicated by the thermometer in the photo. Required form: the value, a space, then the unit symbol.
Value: 6 °C
